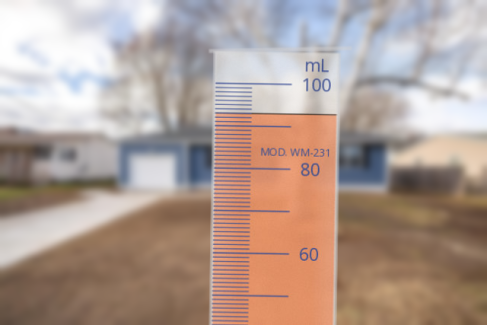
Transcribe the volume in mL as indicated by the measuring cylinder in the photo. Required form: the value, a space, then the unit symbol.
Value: 93 mL
